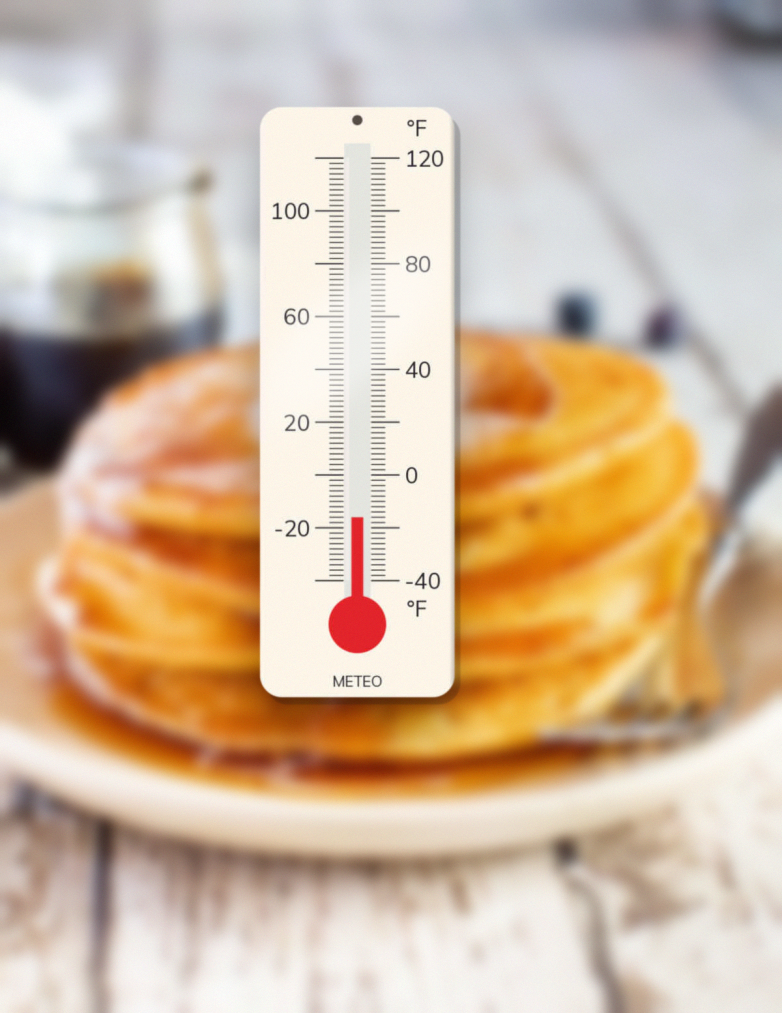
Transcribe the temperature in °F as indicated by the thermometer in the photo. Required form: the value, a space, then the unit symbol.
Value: -16 °F
